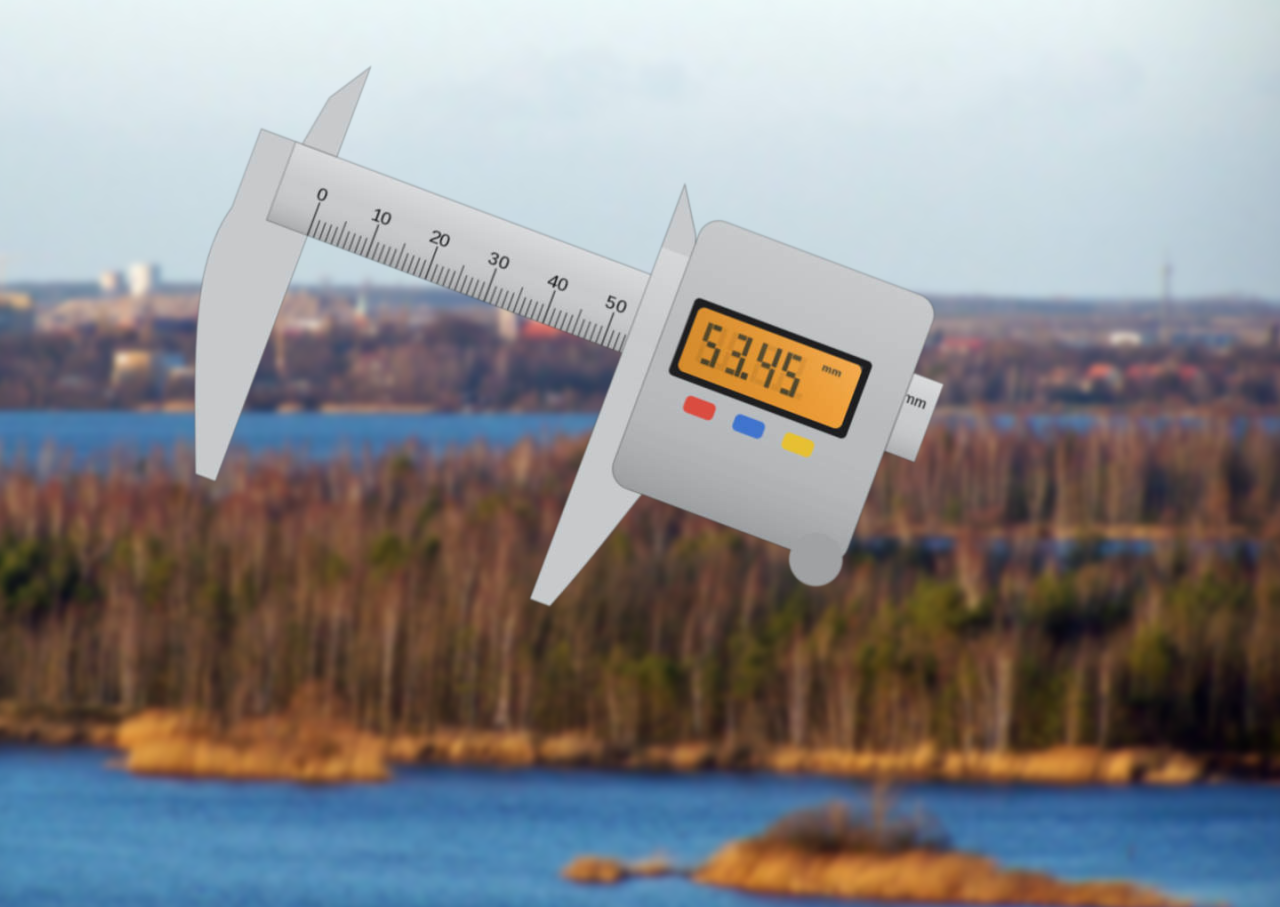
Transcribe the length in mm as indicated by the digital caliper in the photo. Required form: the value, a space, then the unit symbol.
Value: 53.45 mm
